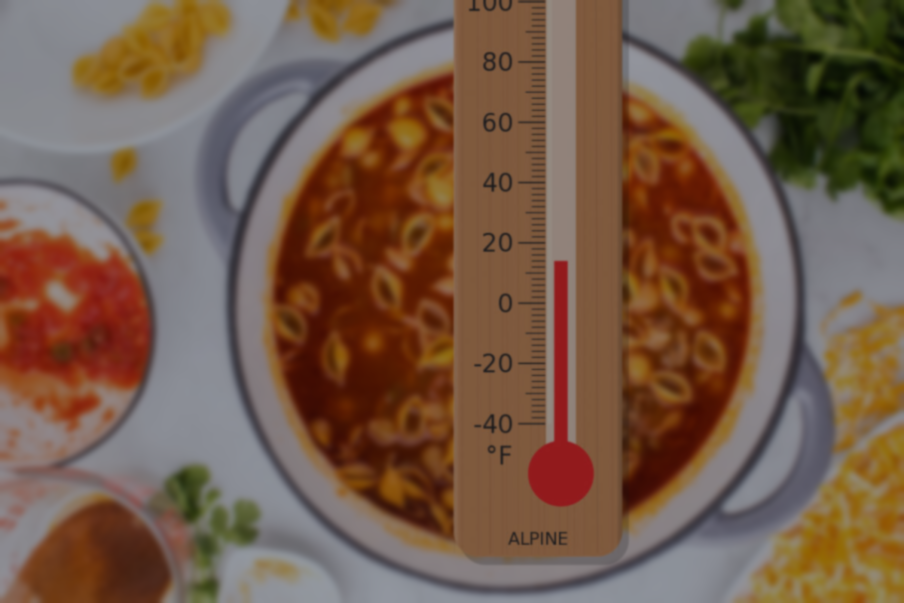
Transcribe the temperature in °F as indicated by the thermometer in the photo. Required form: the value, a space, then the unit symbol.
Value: 14 °F
